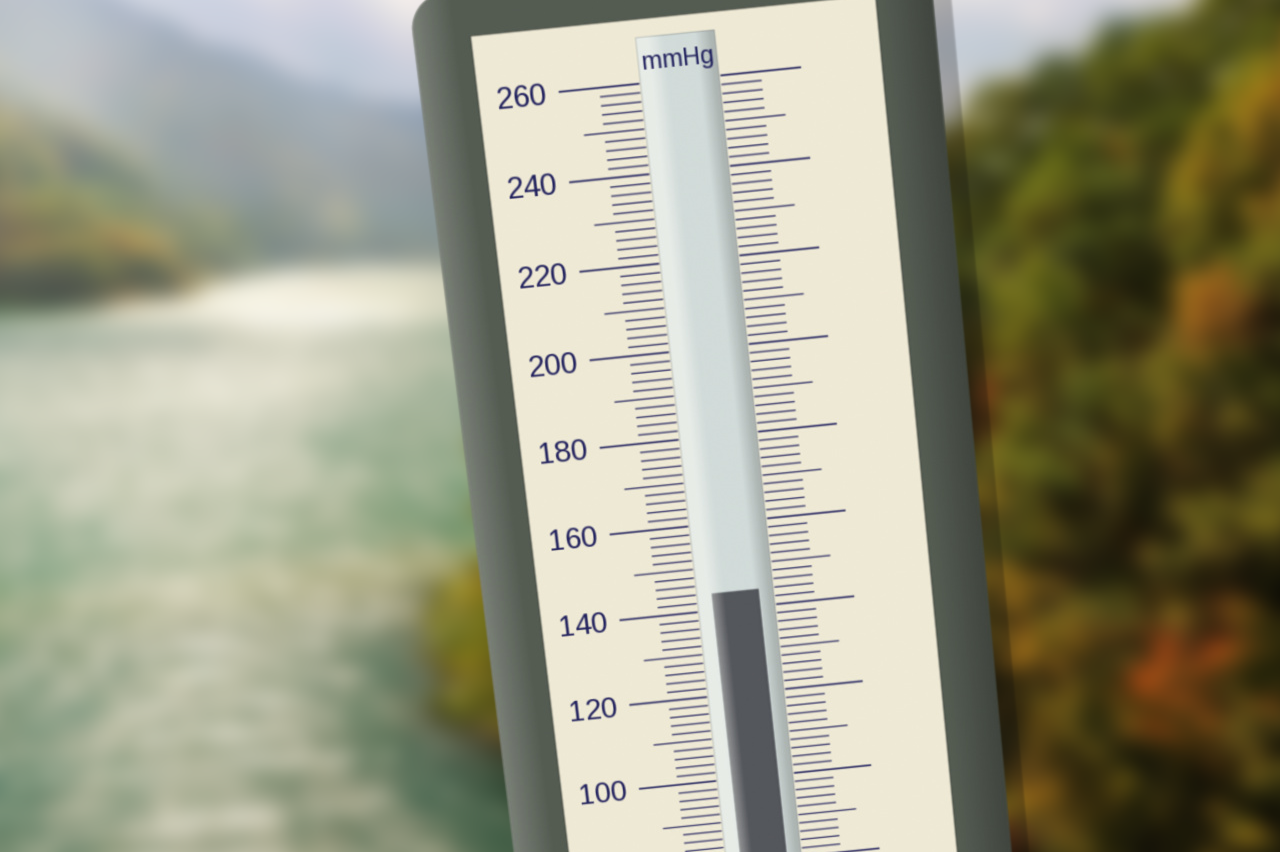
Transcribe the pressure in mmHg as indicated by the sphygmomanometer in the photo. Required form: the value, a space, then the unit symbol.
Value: 144 mmHg
